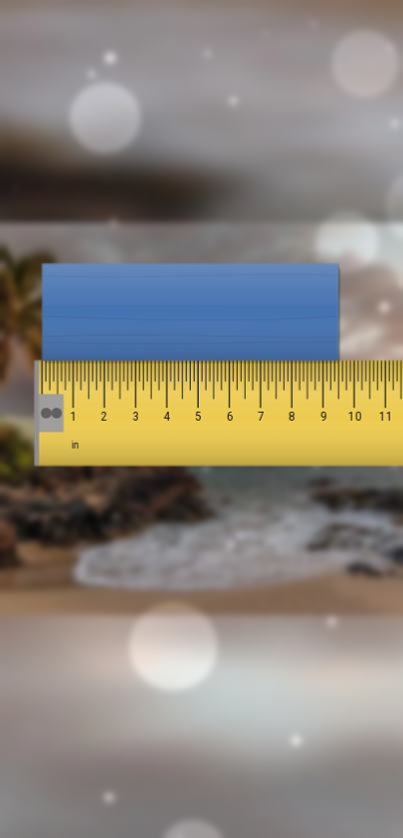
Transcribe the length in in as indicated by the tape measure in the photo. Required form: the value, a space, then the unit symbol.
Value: 9.5 in
